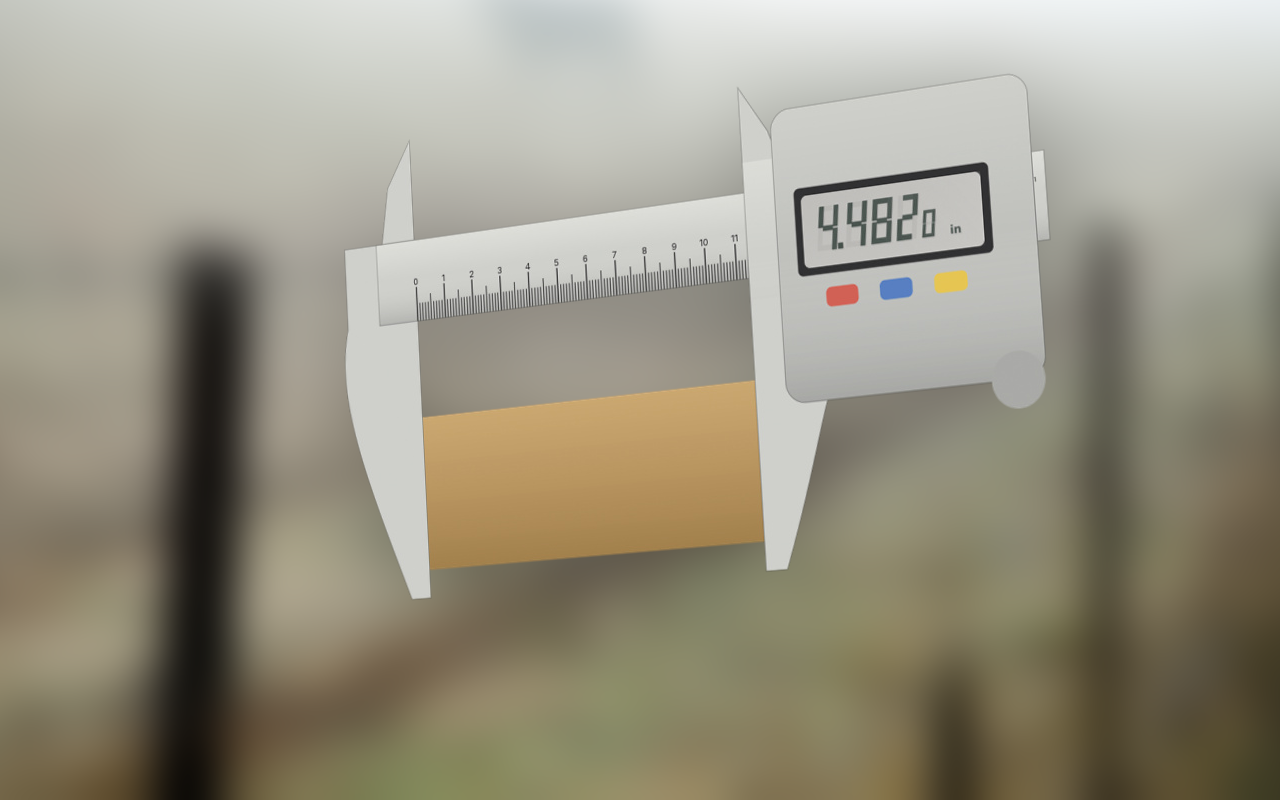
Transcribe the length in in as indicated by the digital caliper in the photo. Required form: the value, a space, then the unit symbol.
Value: 4.4820 in
